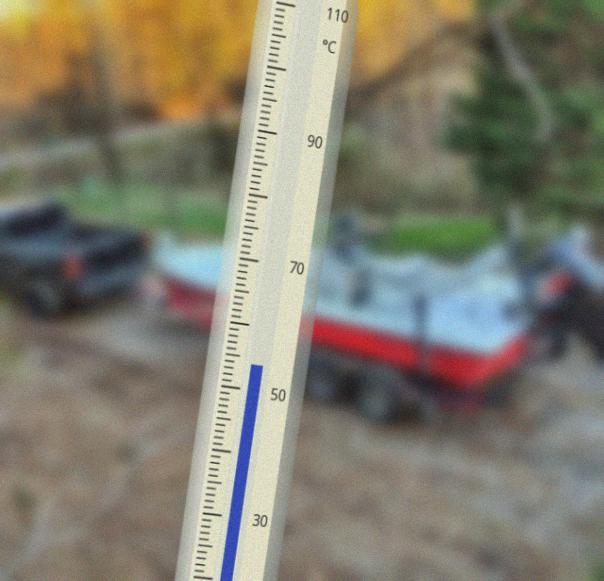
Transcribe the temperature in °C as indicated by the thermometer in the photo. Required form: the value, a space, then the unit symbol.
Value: 54 °C
